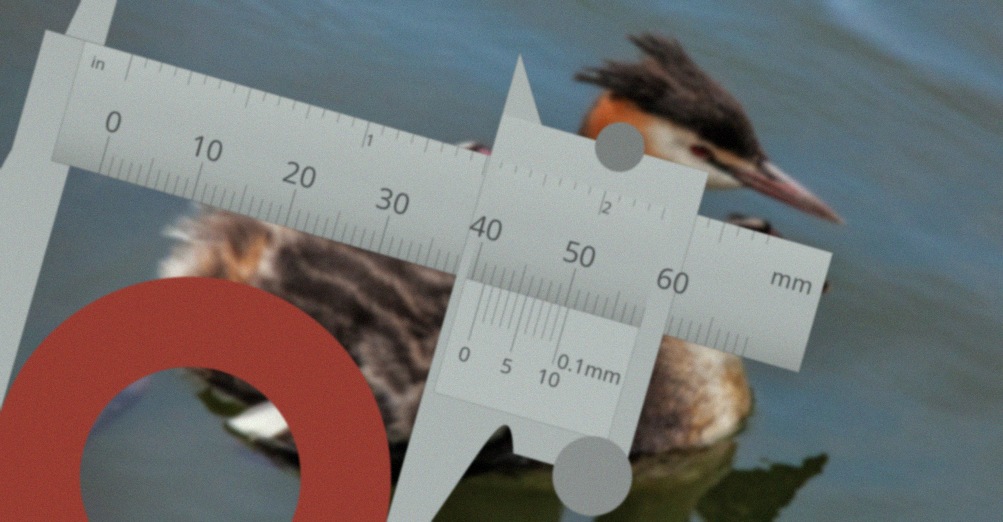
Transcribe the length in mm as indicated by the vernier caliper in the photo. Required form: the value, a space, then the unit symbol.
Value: 41.4 mm
